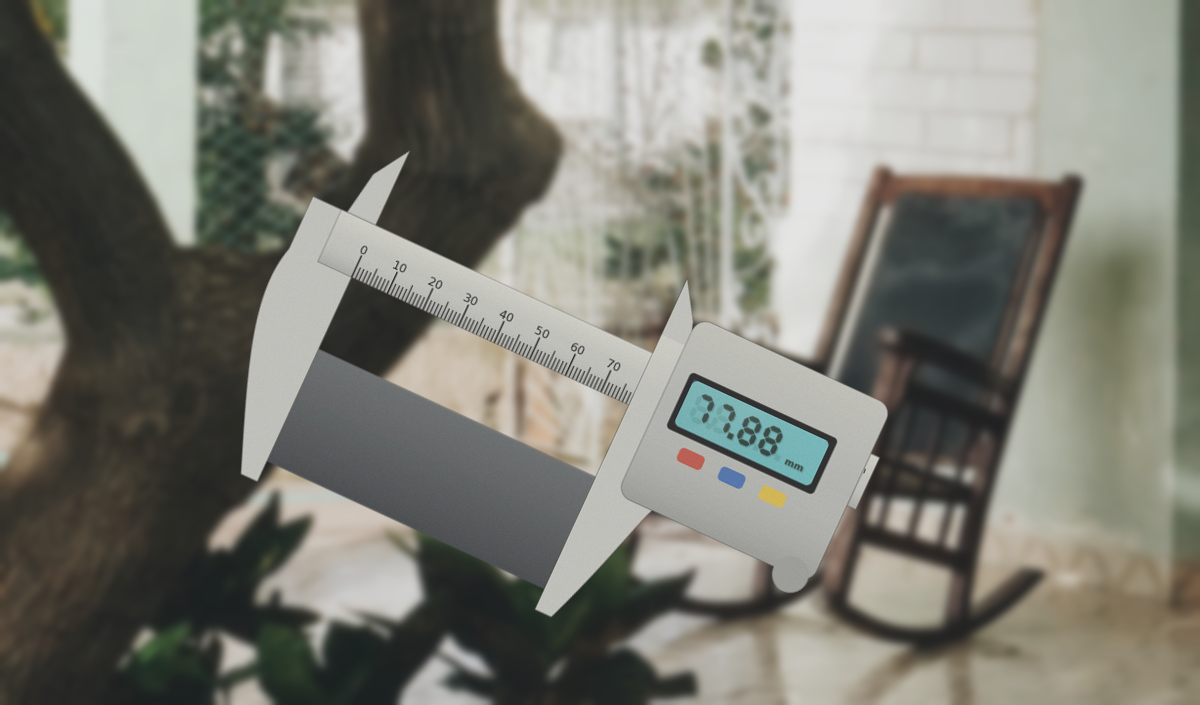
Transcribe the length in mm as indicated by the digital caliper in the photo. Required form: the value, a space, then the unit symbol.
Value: 77.88 mm
